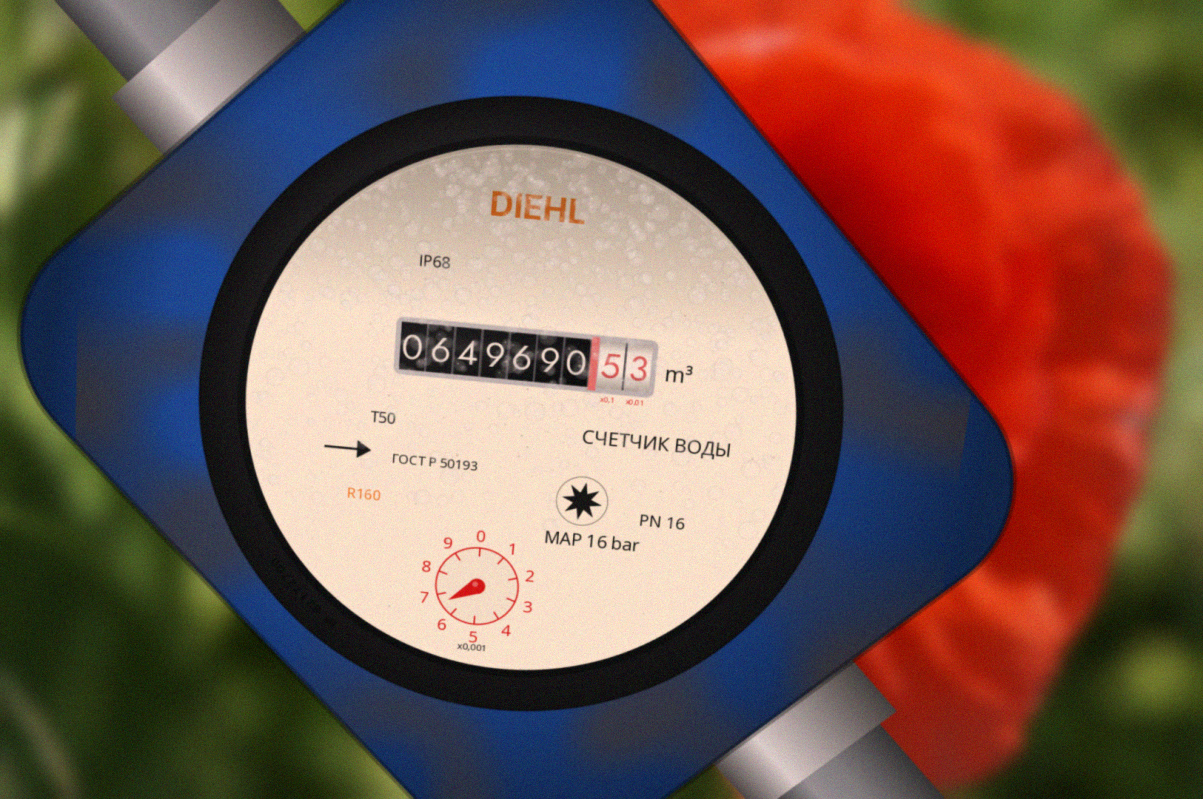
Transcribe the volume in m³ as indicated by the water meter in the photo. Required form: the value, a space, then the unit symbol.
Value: 649690.536 m³
